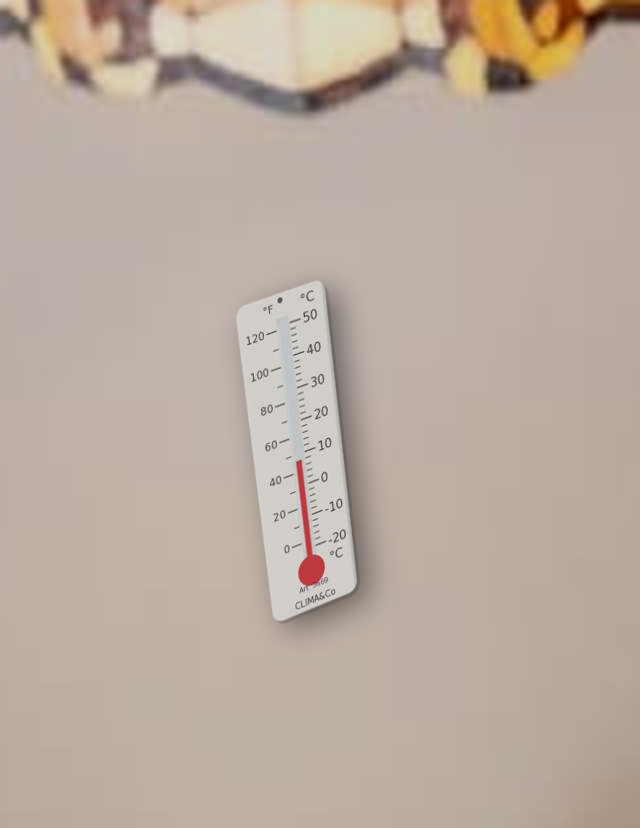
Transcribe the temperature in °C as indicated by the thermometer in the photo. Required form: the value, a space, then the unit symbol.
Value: 8 °C
